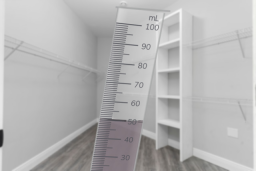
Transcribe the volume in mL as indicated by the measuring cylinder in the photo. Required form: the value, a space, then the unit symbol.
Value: 50 mL
